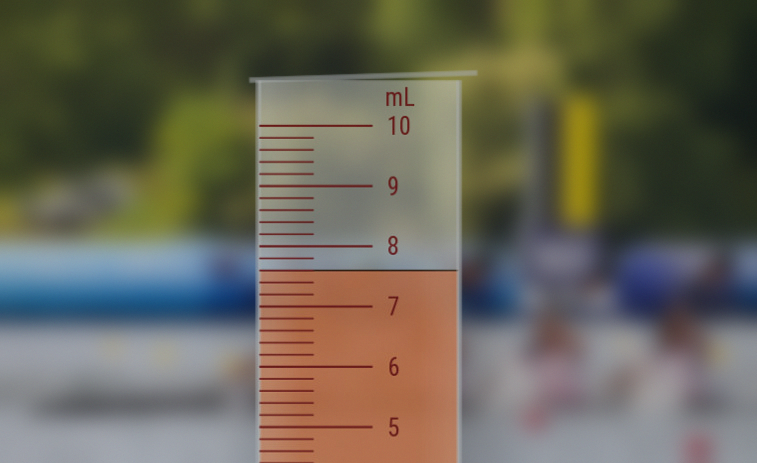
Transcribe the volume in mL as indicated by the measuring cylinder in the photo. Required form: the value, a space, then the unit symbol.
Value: 7.6 mL
